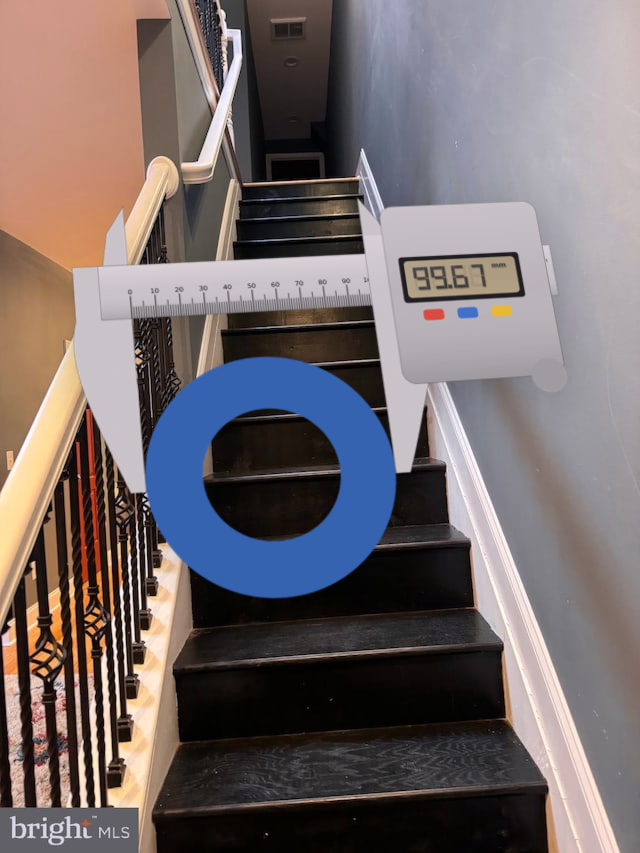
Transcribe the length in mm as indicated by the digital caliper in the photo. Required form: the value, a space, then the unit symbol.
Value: 99.67 mm
